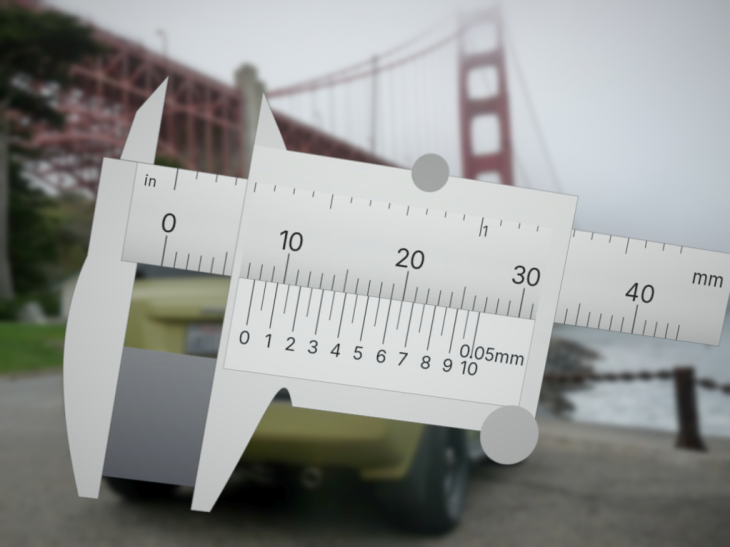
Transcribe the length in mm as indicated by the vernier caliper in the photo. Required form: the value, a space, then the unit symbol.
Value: 7.6 mm
